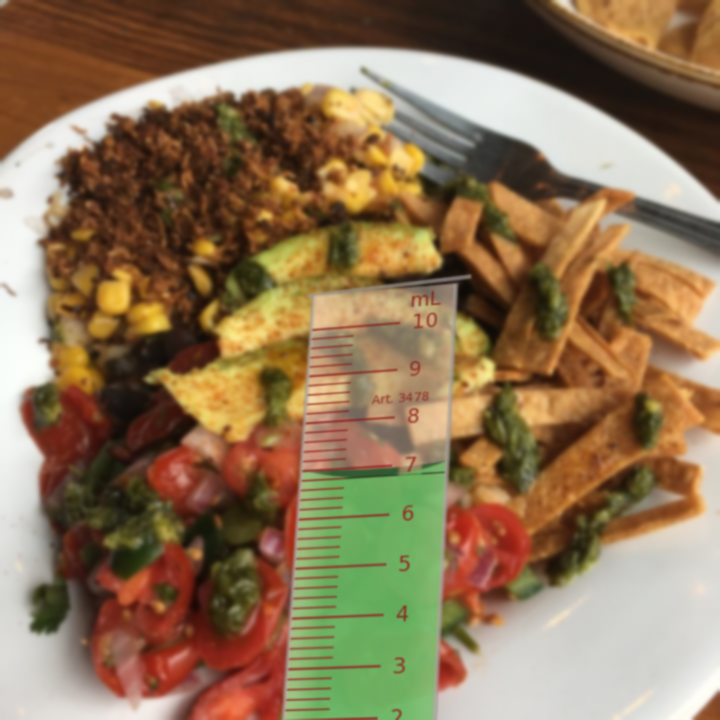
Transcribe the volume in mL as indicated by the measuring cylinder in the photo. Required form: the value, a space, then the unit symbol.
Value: 6.8 mL
